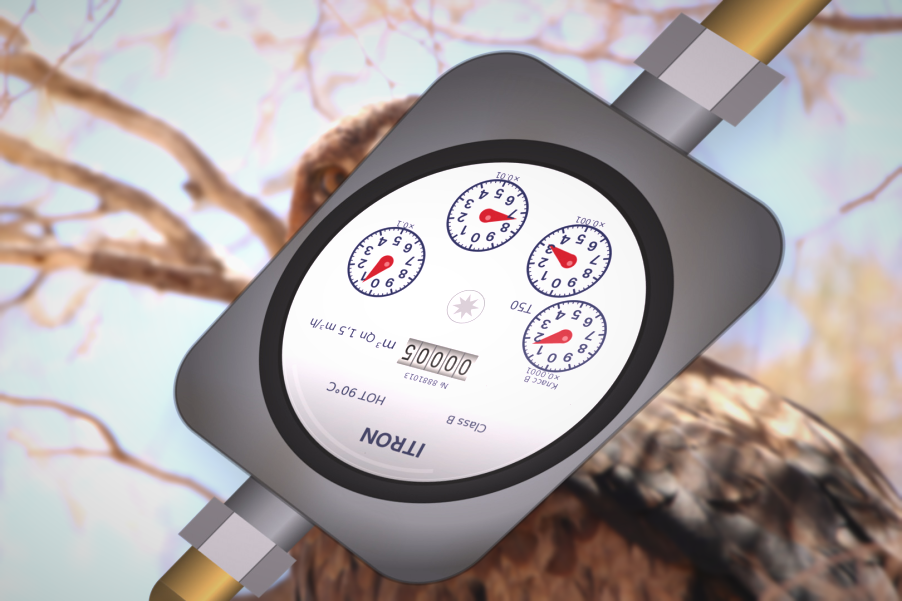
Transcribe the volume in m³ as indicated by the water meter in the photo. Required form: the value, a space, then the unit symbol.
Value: 5.0731 m³
